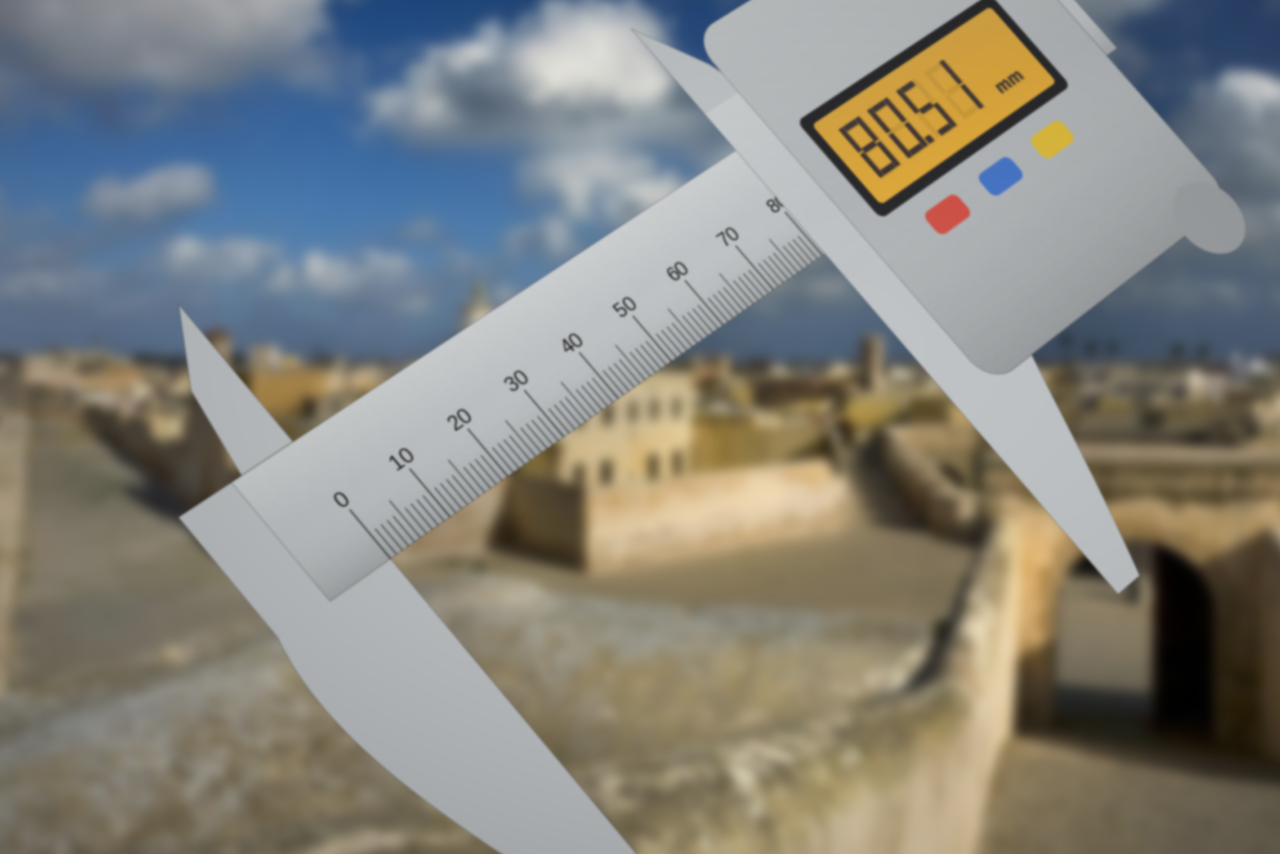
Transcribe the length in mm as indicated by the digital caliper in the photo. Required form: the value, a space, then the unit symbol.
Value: 80.51 mm
